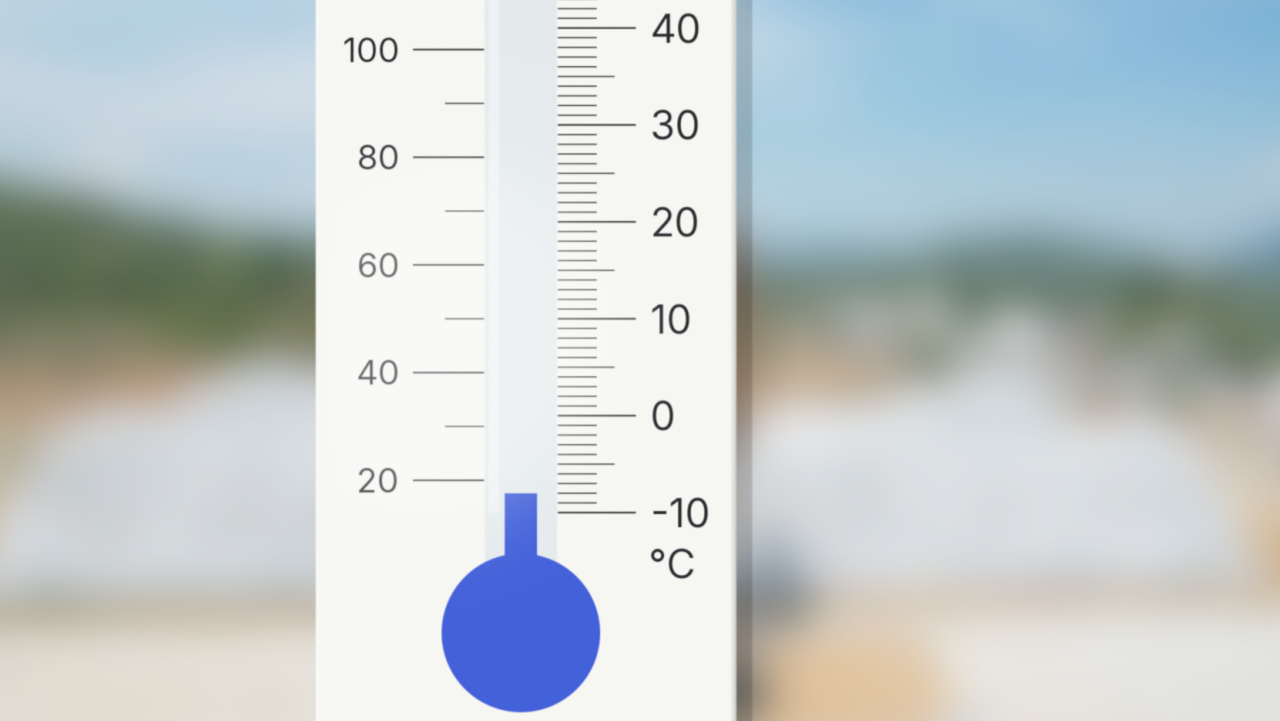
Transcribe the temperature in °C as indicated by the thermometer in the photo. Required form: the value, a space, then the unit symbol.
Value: -8 °C
